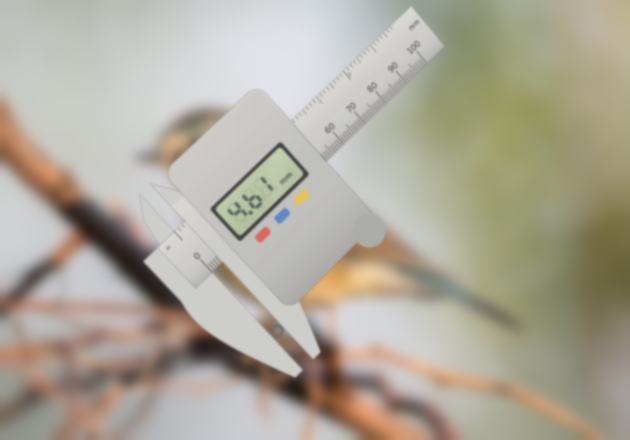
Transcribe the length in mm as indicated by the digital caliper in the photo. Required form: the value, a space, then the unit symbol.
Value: 4.61 mm
